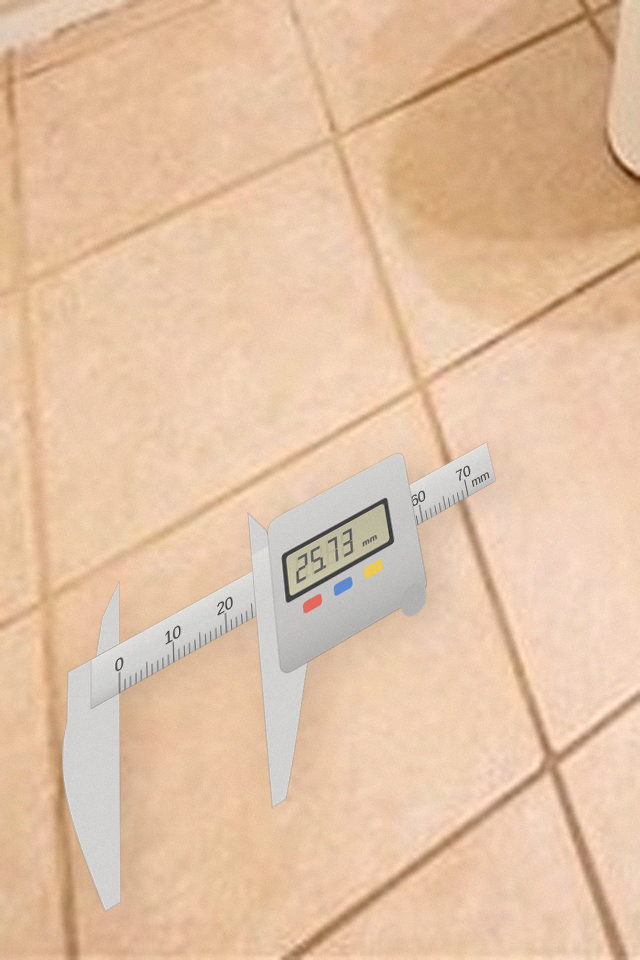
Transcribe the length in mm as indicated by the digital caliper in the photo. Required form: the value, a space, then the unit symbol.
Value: 25.73 mm
